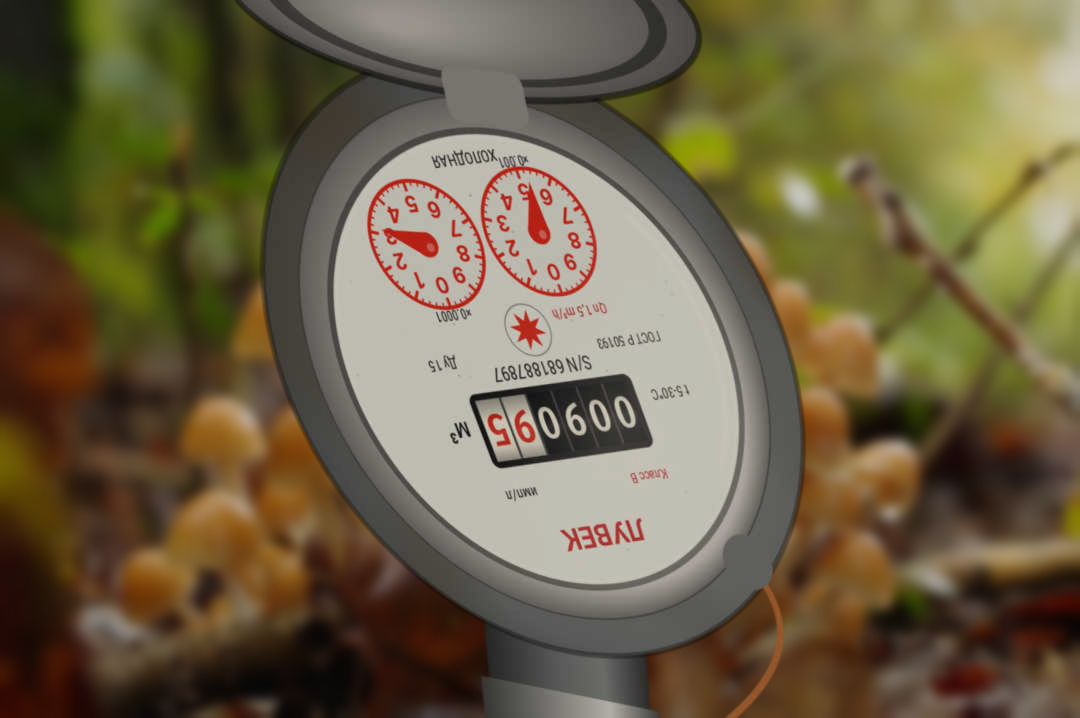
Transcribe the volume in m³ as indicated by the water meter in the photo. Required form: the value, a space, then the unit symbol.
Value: 90.9553 m³
